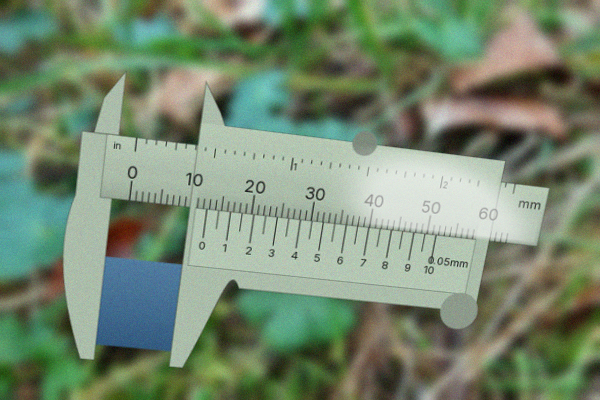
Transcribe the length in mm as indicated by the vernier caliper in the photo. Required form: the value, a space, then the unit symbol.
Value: 12.6 mm
